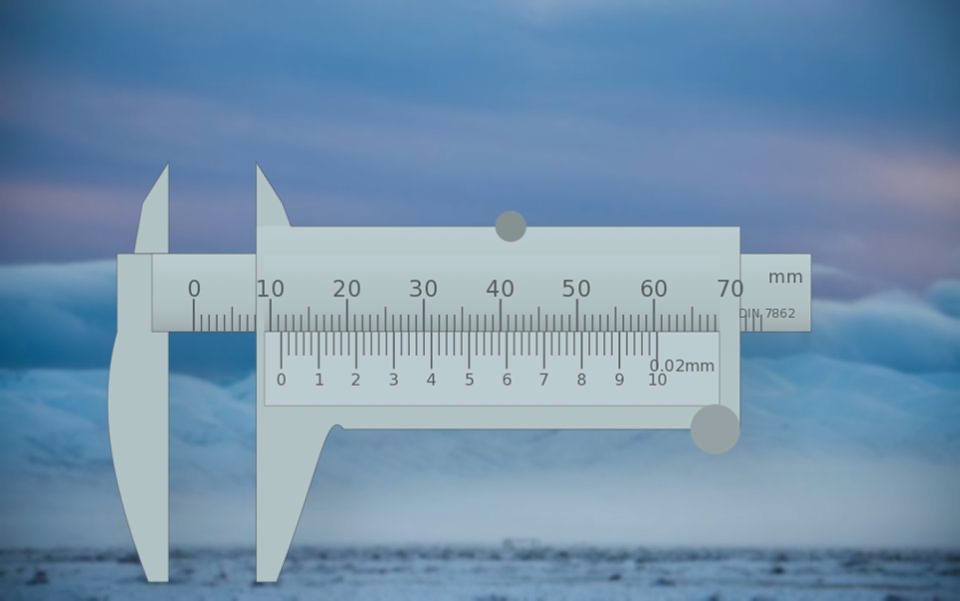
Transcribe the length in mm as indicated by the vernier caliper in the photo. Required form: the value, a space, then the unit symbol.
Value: 11.4 mm
